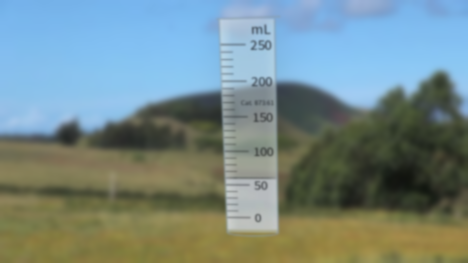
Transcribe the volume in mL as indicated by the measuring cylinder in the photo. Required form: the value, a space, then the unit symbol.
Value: 60 mL
